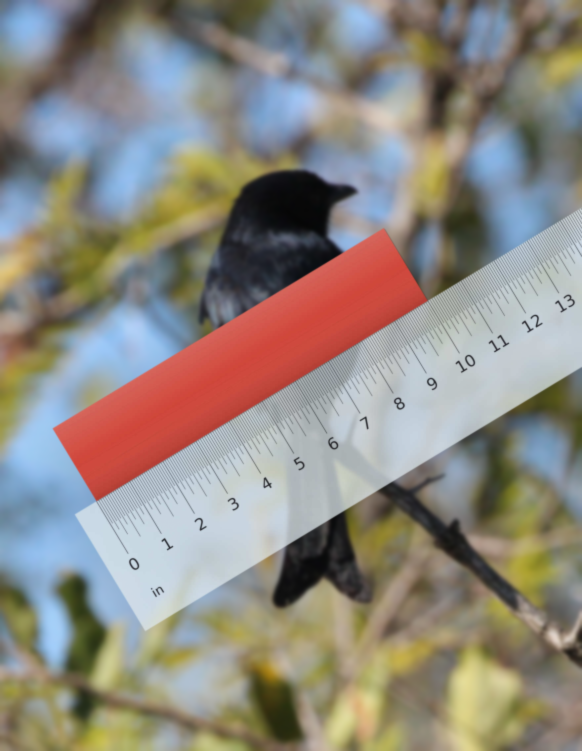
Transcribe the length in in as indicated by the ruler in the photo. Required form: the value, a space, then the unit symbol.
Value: 10 in
